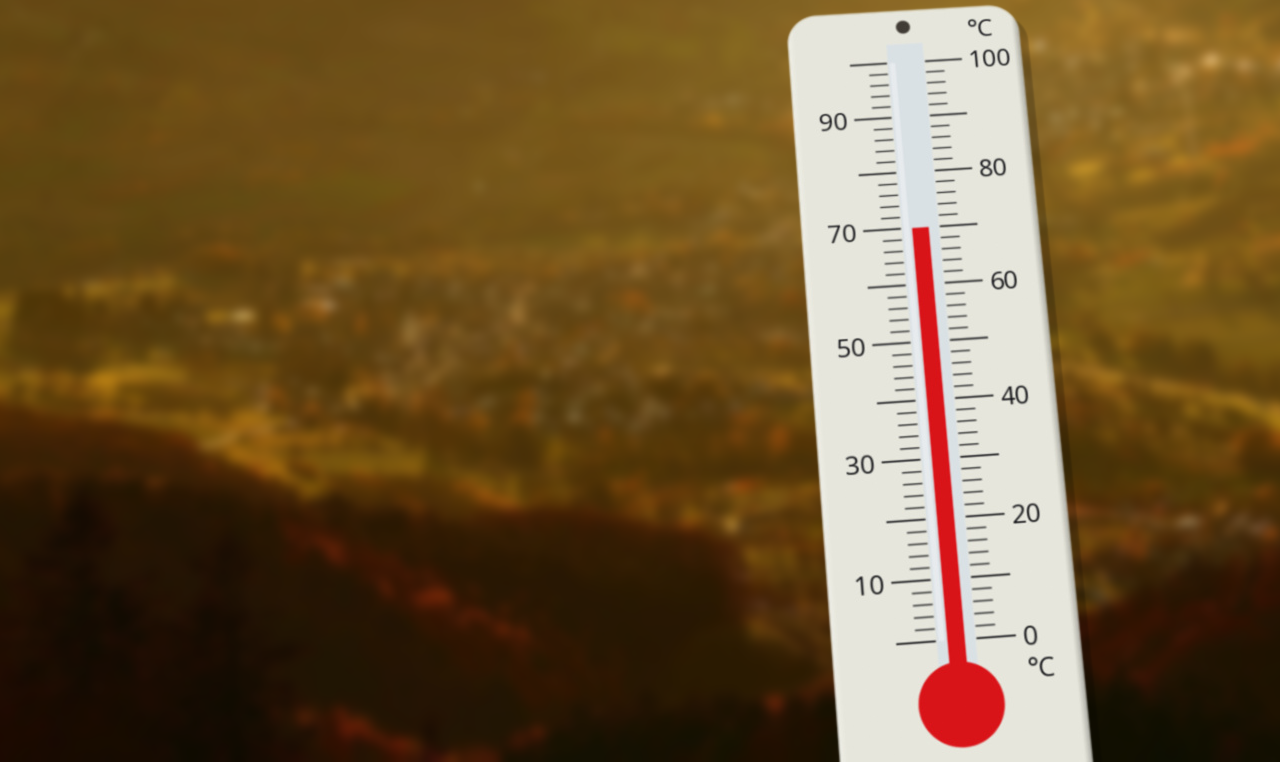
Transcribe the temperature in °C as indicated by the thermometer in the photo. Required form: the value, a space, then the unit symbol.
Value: 70 °C
